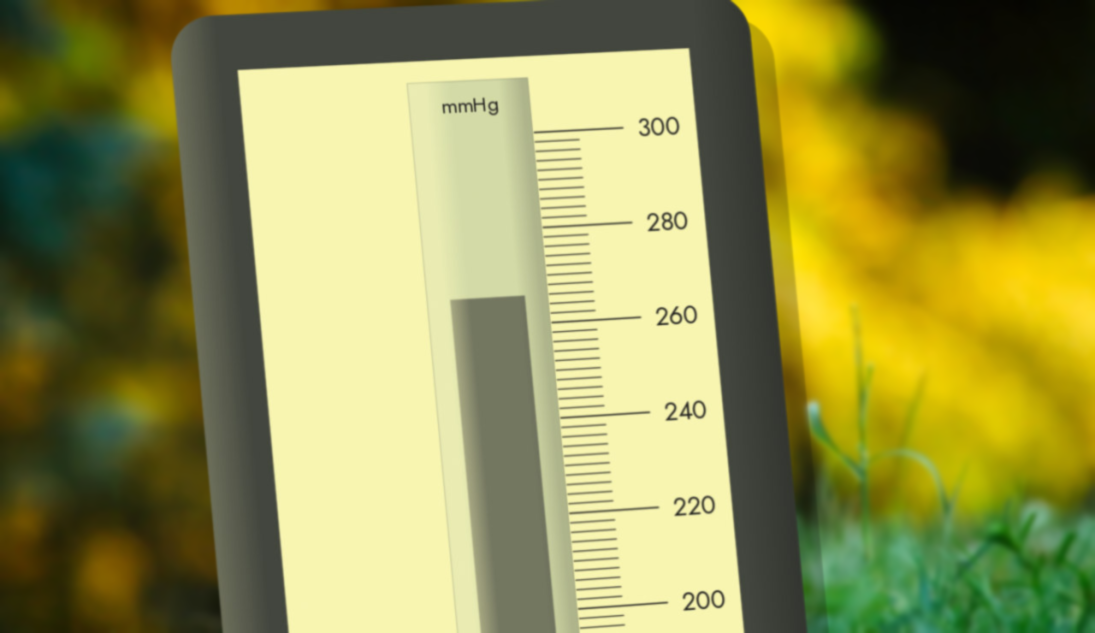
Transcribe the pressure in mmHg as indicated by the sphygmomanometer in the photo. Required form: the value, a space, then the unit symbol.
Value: 266 mmHg
